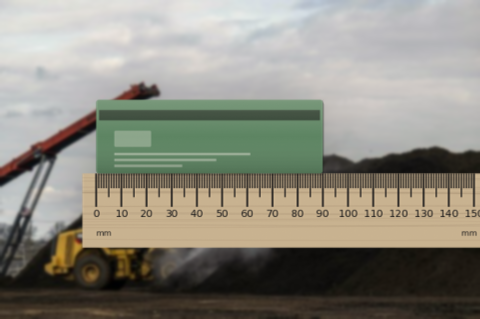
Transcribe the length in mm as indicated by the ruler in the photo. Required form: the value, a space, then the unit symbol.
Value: 90 mm
